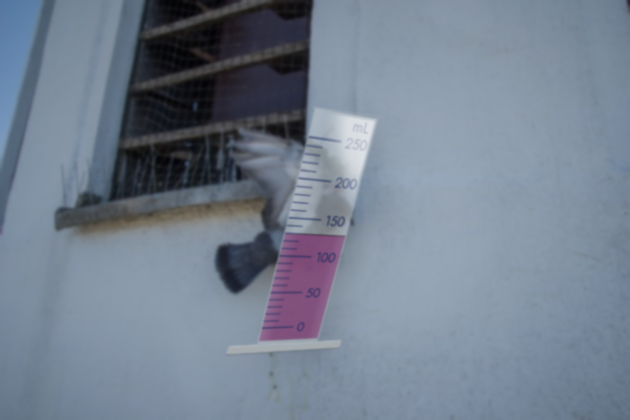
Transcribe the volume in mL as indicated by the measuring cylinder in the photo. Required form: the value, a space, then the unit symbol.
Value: 130 mL
